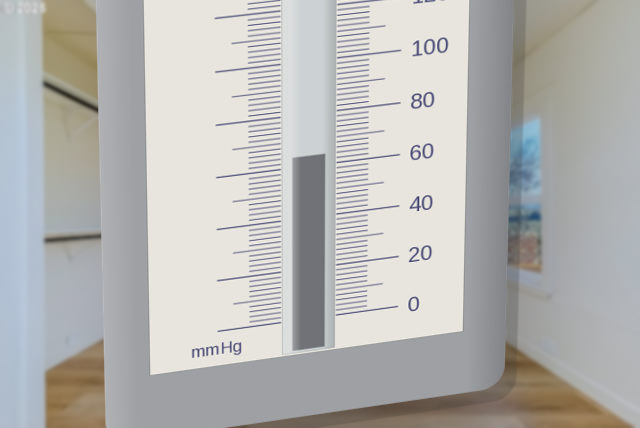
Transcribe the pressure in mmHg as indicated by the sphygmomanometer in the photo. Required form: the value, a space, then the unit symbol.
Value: 64 mmHg
